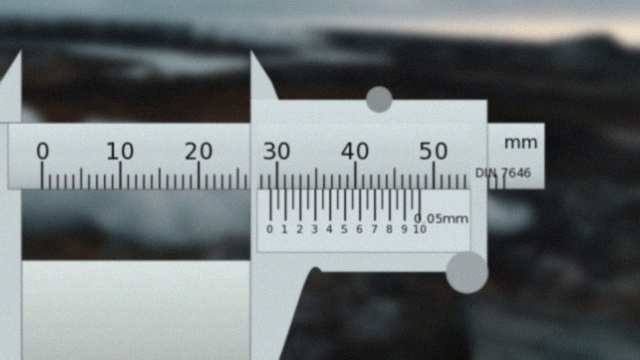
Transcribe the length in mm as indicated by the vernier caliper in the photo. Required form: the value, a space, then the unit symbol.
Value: 29.2 mm
